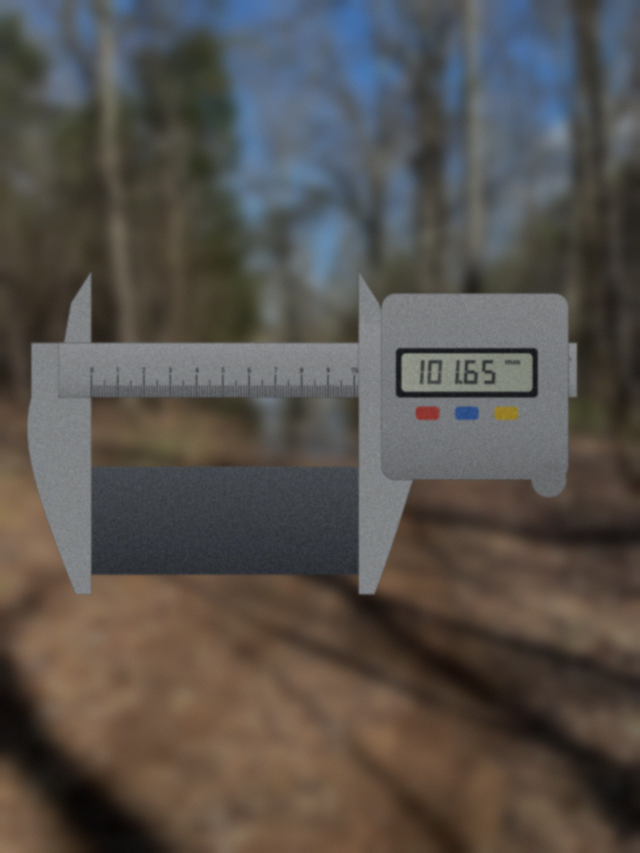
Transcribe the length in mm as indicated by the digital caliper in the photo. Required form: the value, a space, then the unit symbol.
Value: 101.65 mm
